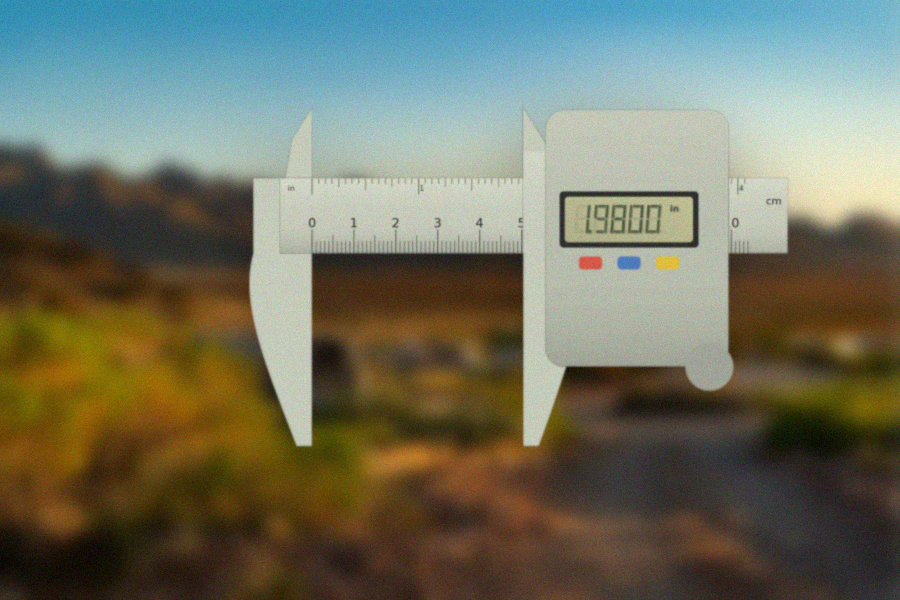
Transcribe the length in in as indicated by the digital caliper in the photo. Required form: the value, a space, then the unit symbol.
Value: 1.9800 in
